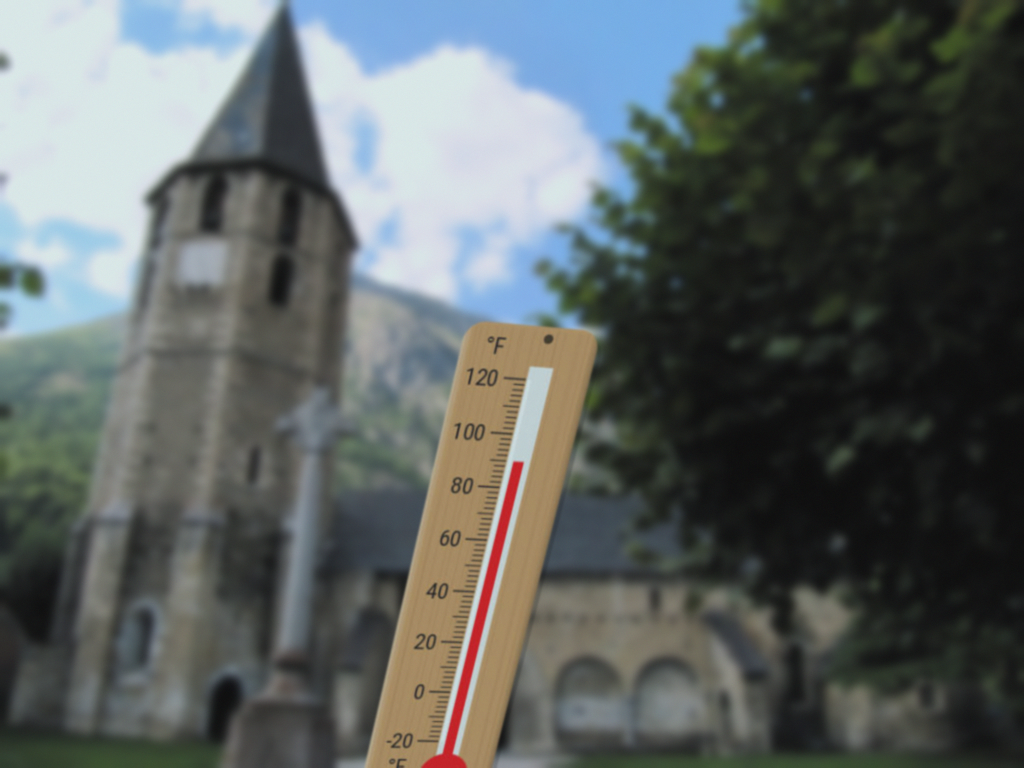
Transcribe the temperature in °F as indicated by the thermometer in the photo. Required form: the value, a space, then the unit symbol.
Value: 90 °F
